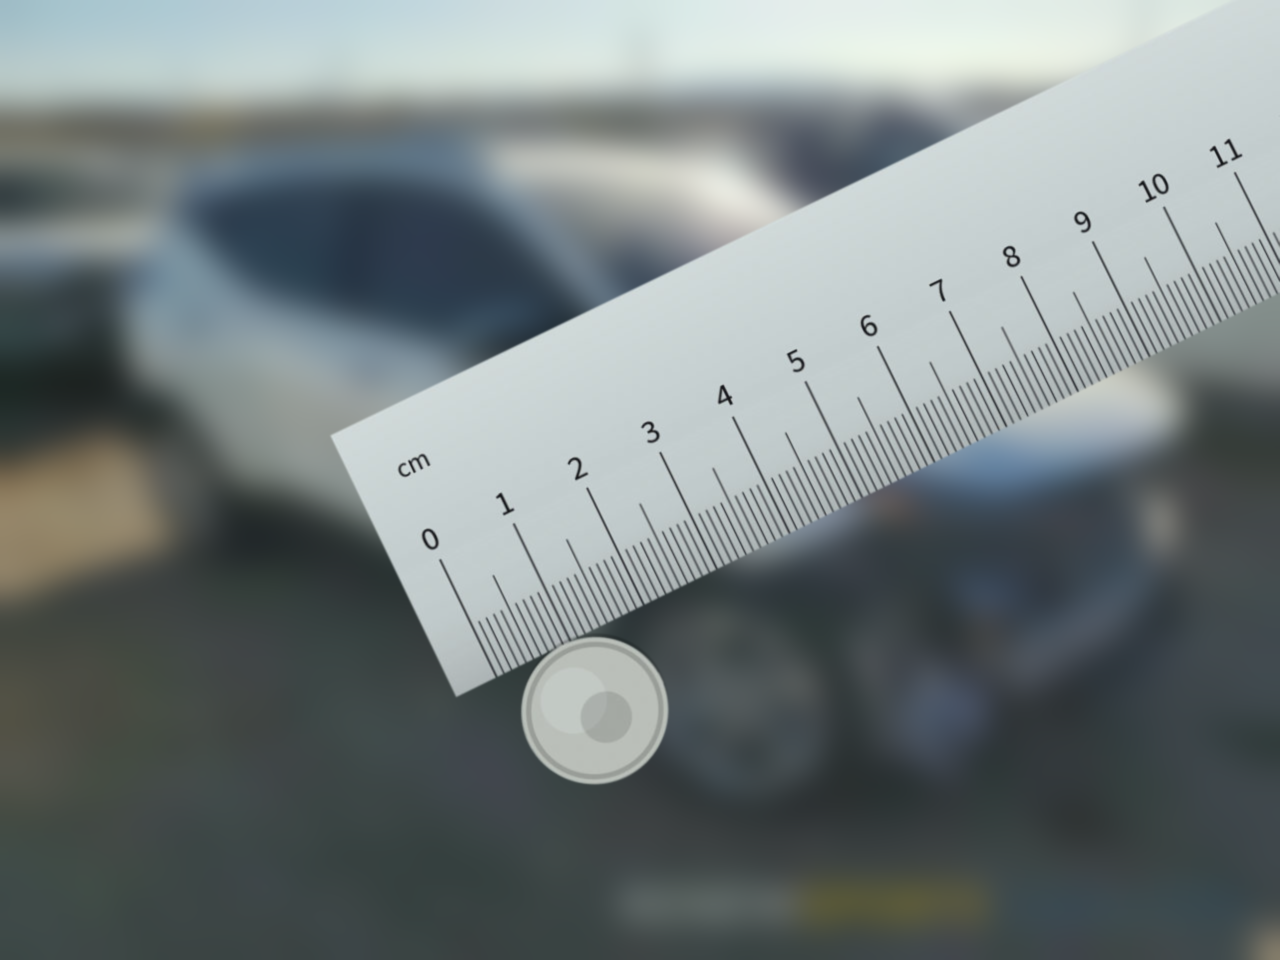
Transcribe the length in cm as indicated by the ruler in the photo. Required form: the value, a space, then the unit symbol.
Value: 1.8 cm
